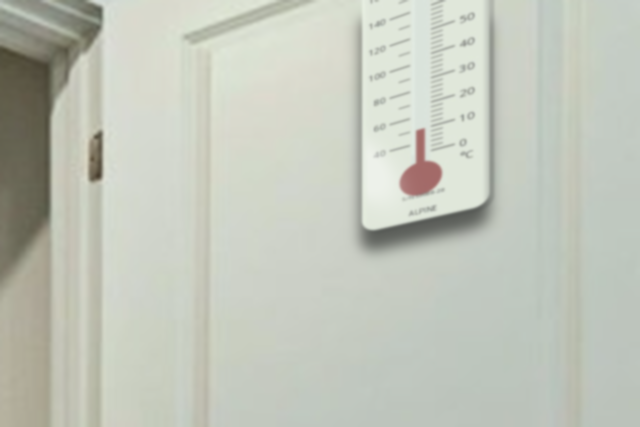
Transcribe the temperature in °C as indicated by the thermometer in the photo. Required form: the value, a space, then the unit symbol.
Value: 10 °C
